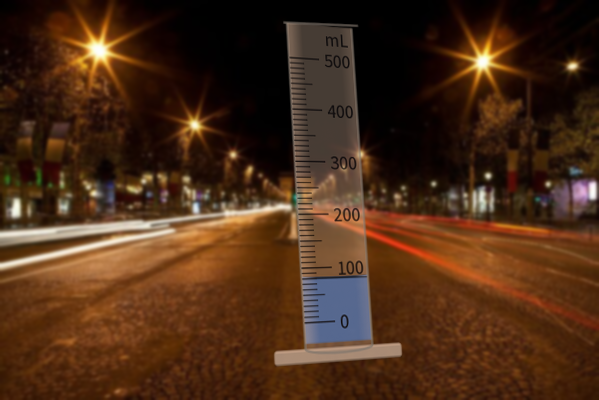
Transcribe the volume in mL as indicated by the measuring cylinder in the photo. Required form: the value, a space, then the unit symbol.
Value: 80 mL
